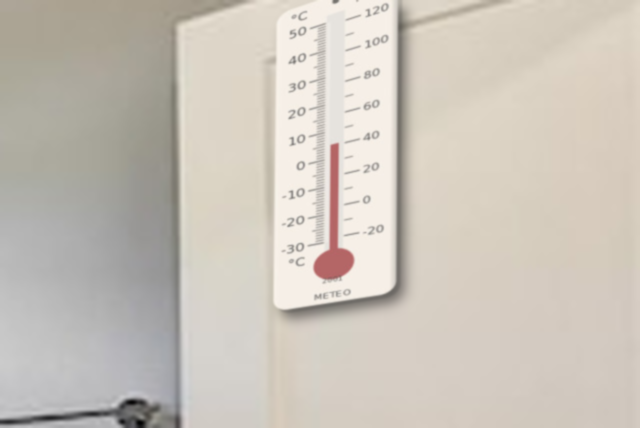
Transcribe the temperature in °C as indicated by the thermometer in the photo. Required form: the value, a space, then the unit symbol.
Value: 5 °C
